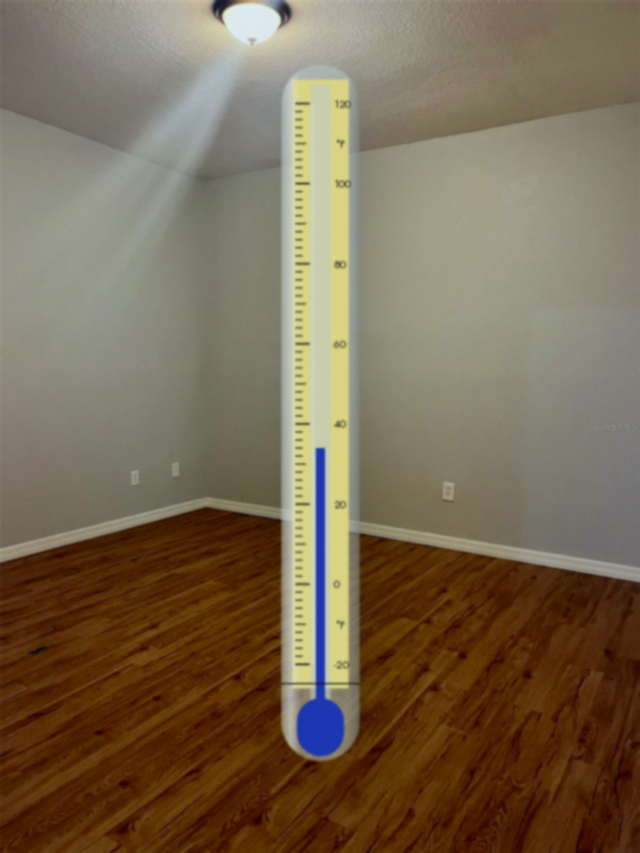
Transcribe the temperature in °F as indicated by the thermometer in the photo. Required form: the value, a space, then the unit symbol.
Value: 34 °F
